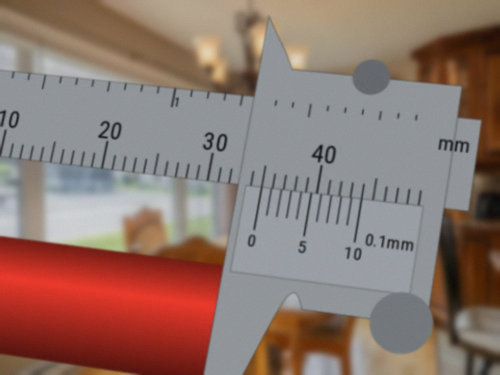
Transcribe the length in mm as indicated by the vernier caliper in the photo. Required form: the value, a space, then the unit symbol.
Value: 35.0 mm
